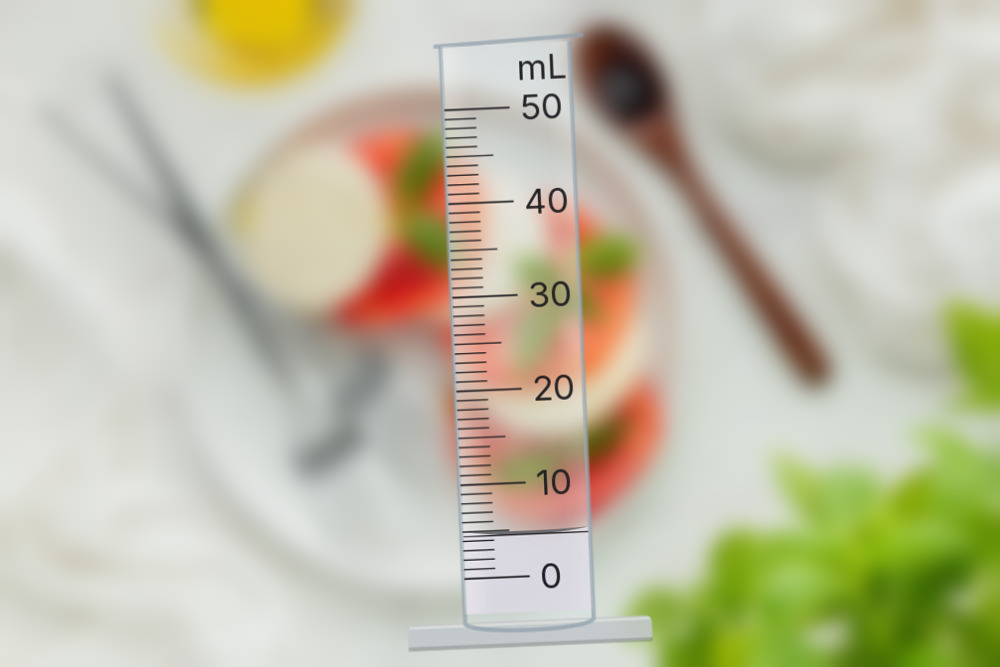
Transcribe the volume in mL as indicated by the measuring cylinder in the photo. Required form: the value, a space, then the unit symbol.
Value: 4.5 mL
